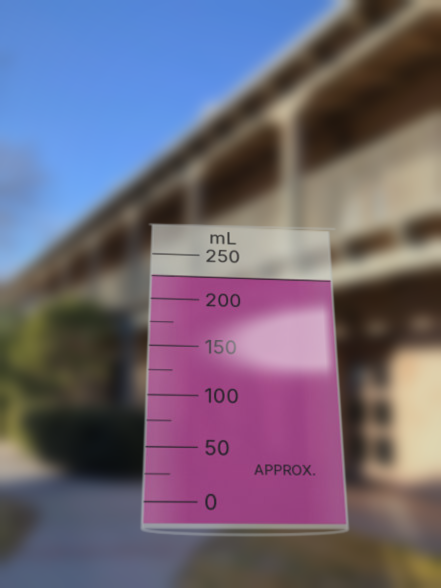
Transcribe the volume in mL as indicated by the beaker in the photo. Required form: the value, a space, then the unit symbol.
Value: 225 mL
